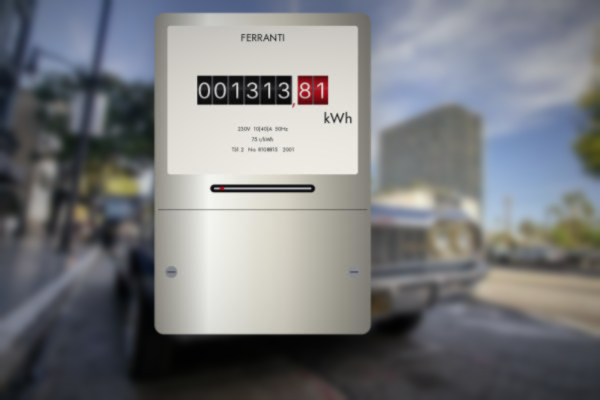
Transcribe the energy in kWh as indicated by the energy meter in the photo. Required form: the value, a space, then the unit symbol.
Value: 1313.81 kWh
